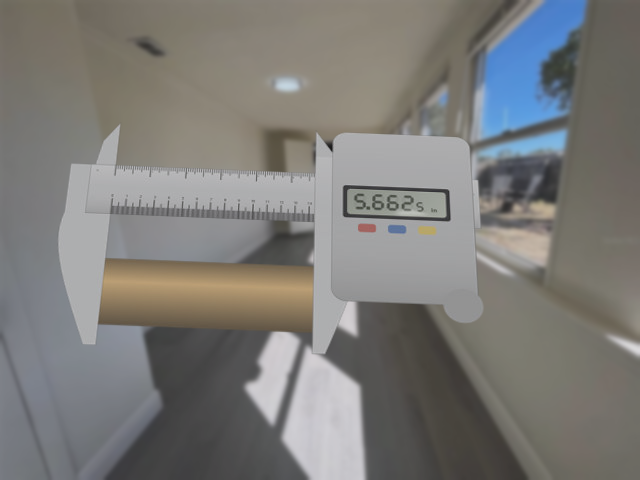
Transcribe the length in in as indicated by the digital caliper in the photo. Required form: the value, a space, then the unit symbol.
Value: 5.6625 in
